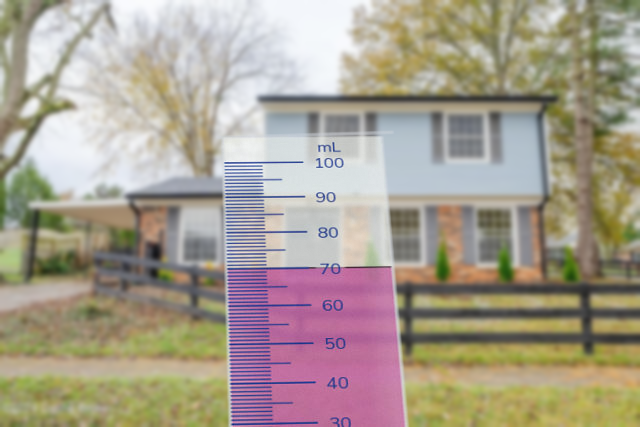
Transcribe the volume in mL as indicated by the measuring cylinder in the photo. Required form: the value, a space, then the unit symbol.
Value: 70 mL
